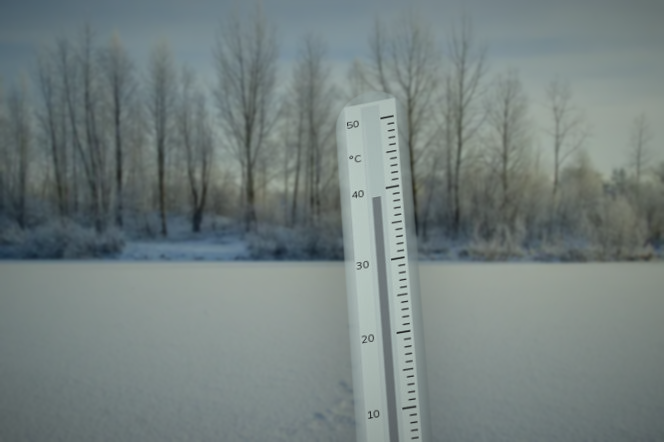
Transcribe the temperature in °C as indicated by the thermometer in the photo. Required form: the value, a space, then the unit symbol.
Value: 39 °C
